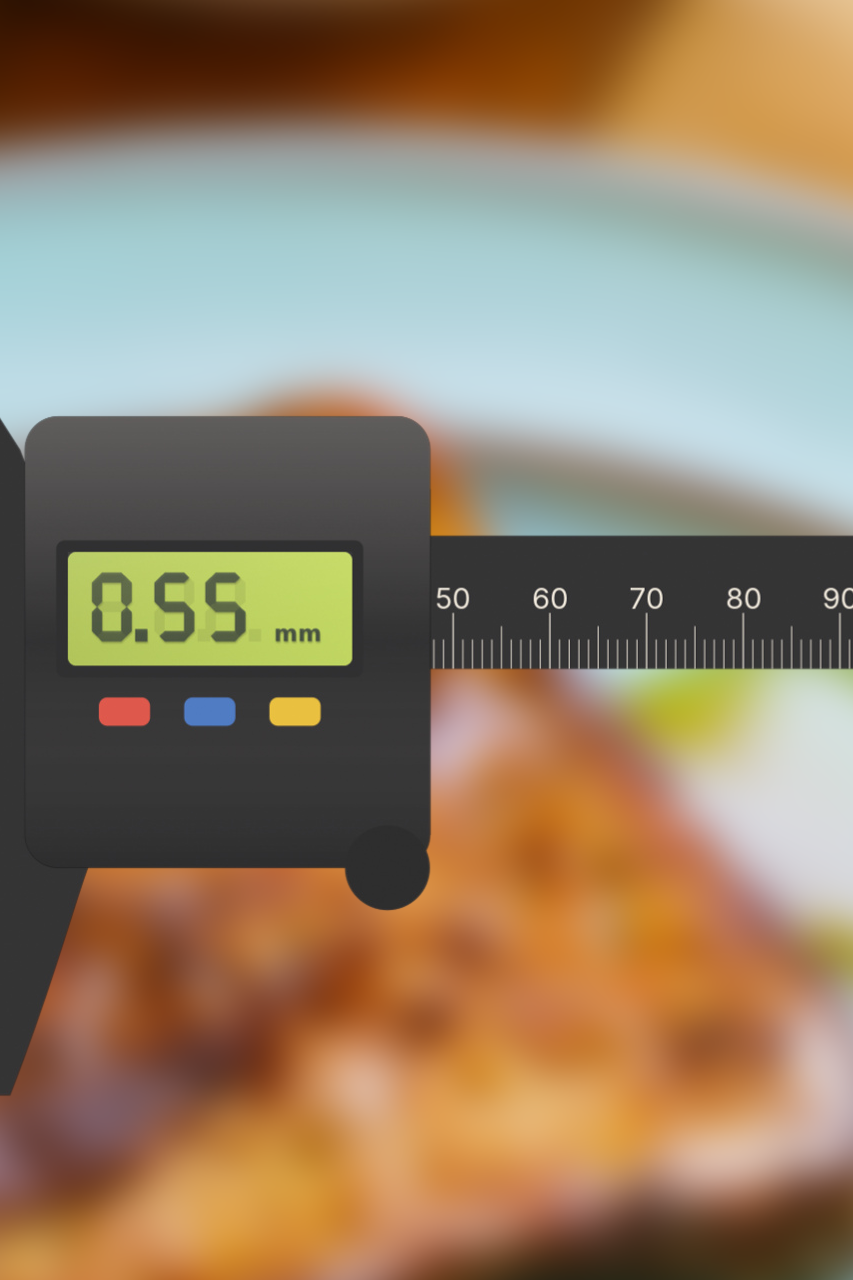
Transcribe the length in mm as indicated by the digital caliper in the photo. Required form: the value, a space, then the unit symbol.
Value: 0.55 mm
